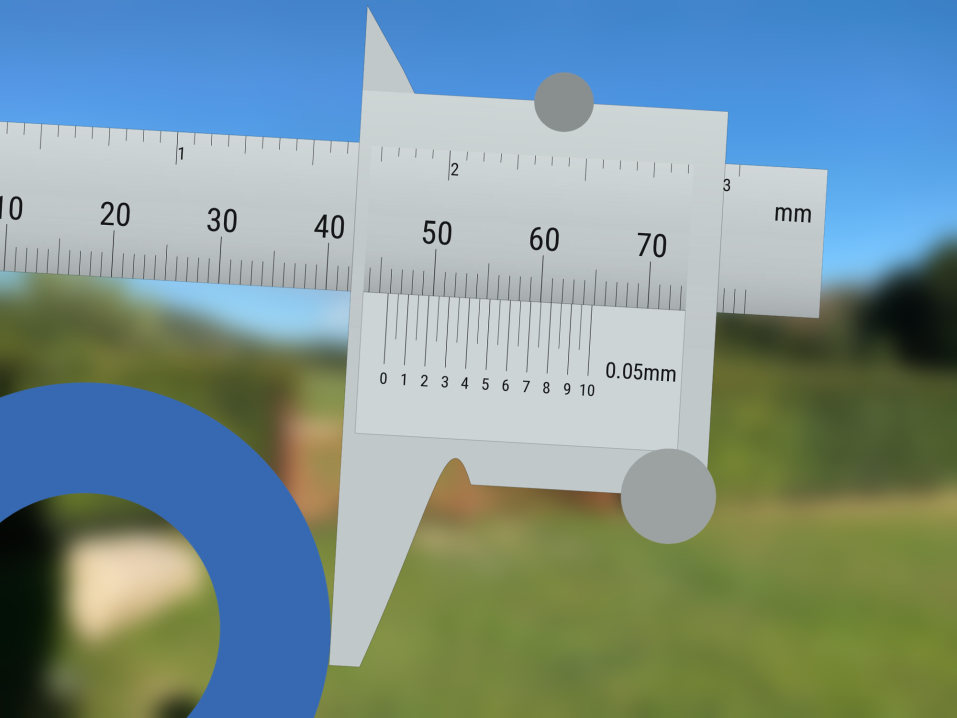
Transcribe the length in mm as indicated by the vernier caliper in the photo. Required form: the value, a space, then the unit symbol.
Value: 45.8 mm
